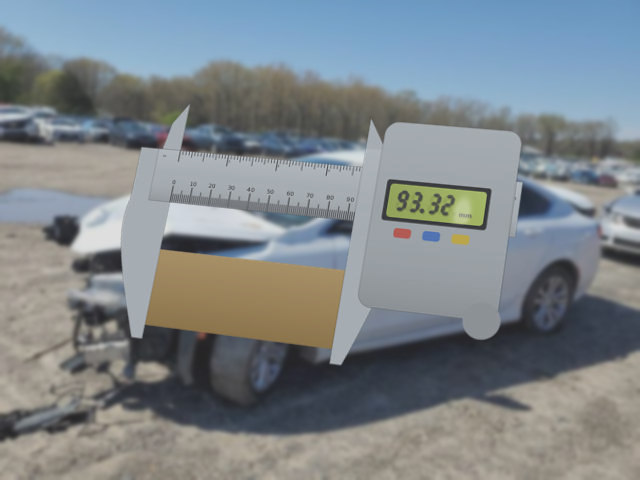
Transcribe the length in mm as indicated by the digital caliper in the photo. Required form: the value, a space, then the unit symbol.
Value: 93.32 mm
